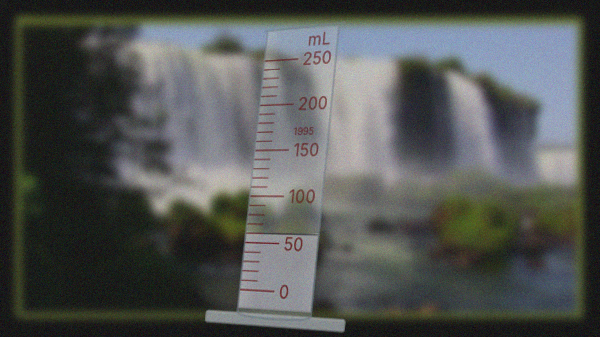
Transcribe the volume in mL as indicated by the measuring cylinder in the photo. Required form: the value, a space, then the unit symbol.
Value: 60 mL
